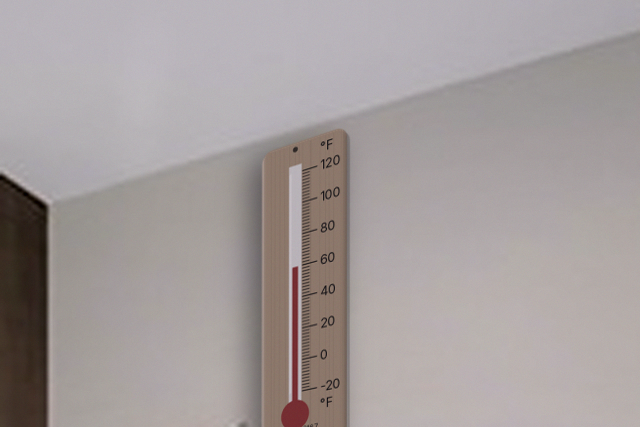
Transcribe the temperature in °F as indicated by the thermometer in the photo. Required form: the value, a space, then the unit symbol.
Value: 60 °F
